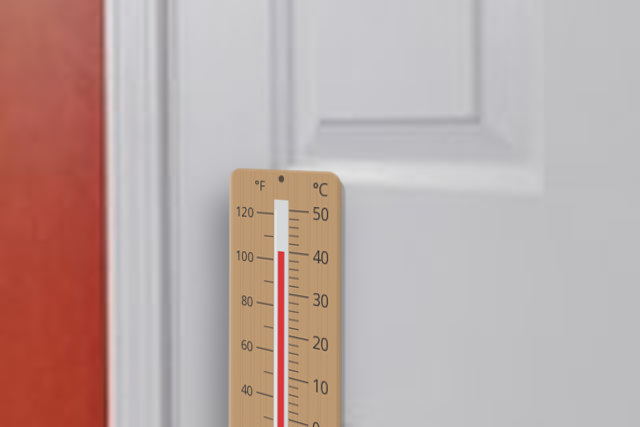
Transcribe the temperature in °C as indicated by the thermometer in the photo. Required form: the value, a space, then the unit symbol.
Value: 40 °C
